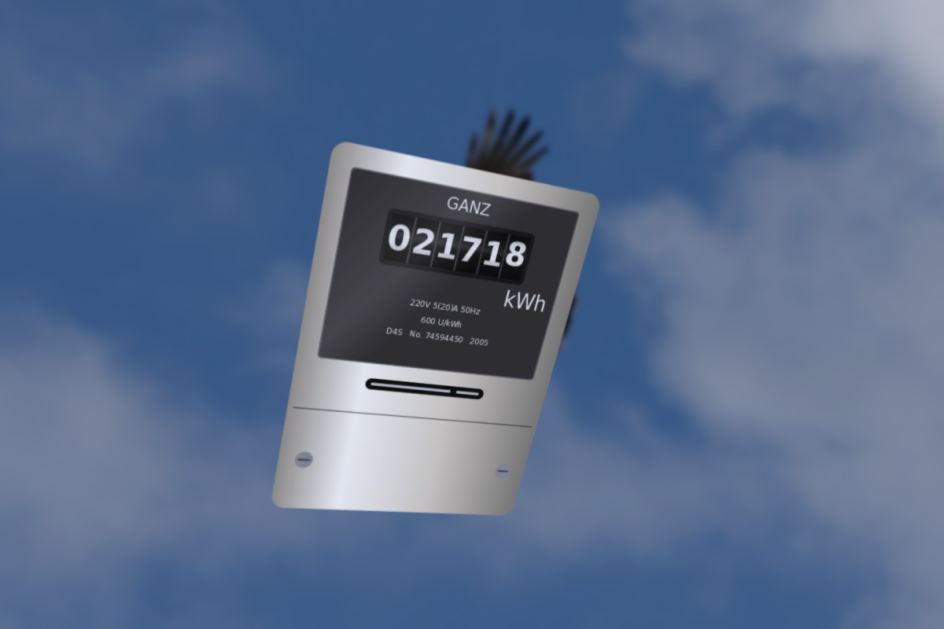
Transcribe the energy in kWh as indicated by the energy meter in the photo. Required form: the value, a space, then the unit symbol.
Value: 21718 kWh
